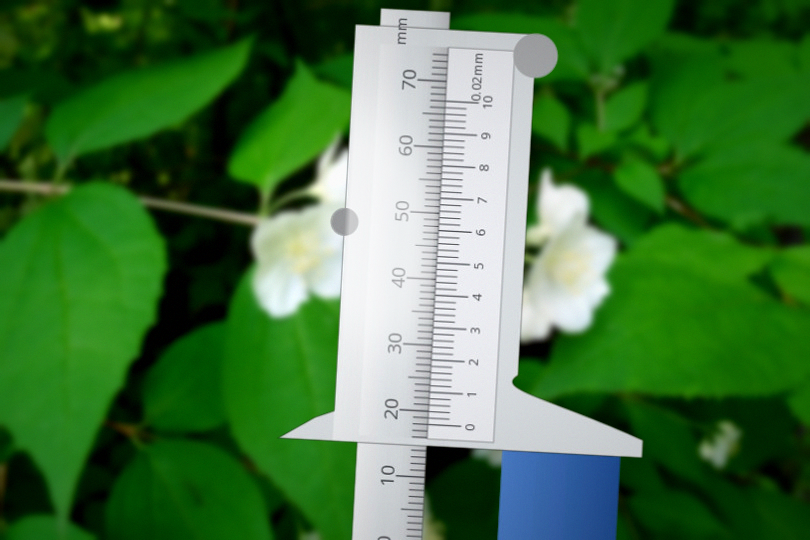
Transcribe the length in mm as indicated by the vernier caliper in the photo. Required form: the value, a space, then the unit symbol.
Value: 18.0 mm
